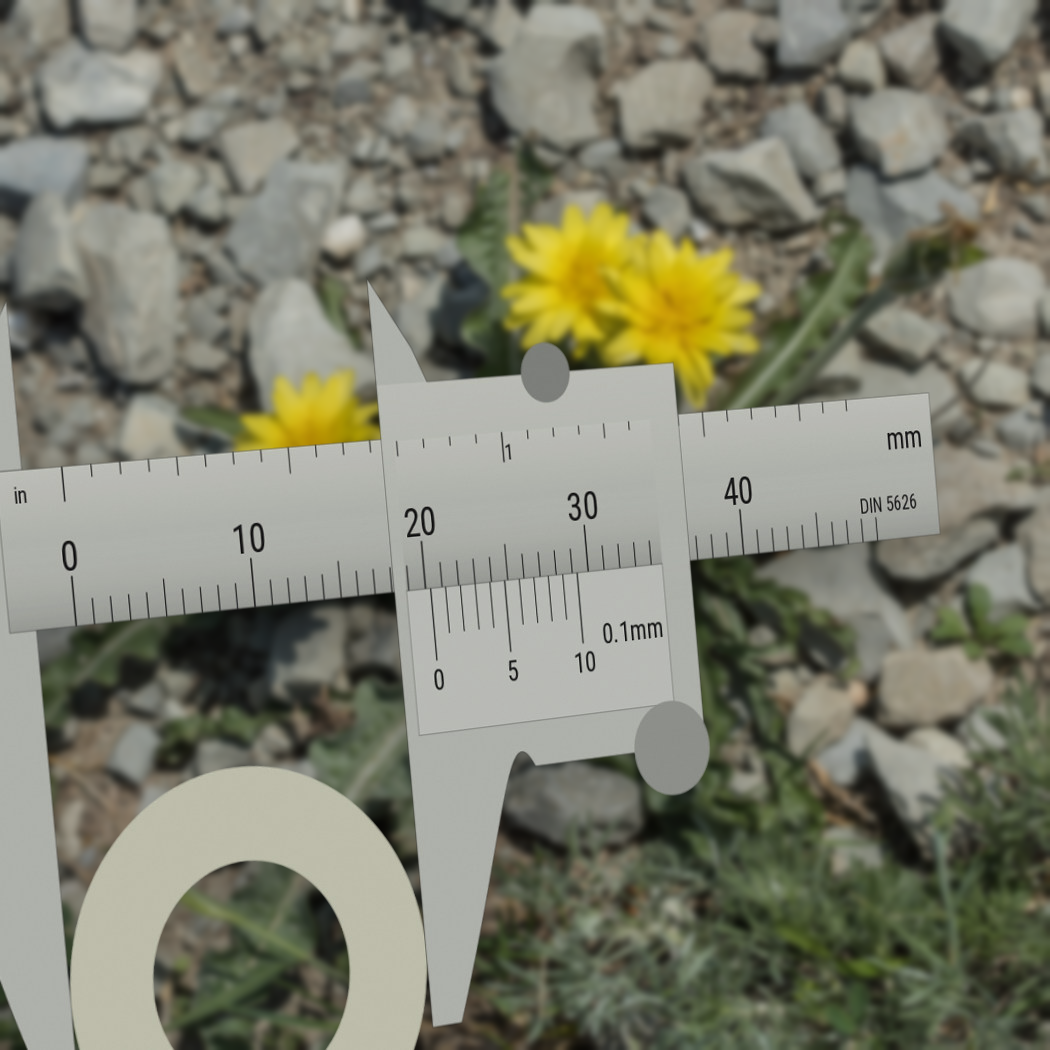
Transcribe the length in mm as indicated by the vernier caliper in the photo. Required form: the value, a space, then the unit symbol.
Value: 20.3 mm
